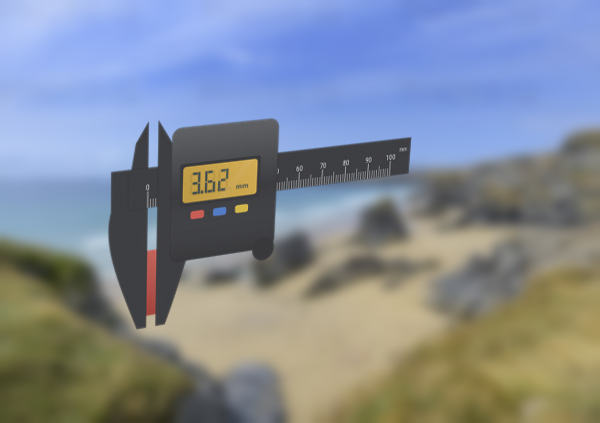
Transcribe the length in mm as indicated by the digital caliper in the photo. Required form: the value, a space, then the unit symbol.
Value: 3.62 mm
